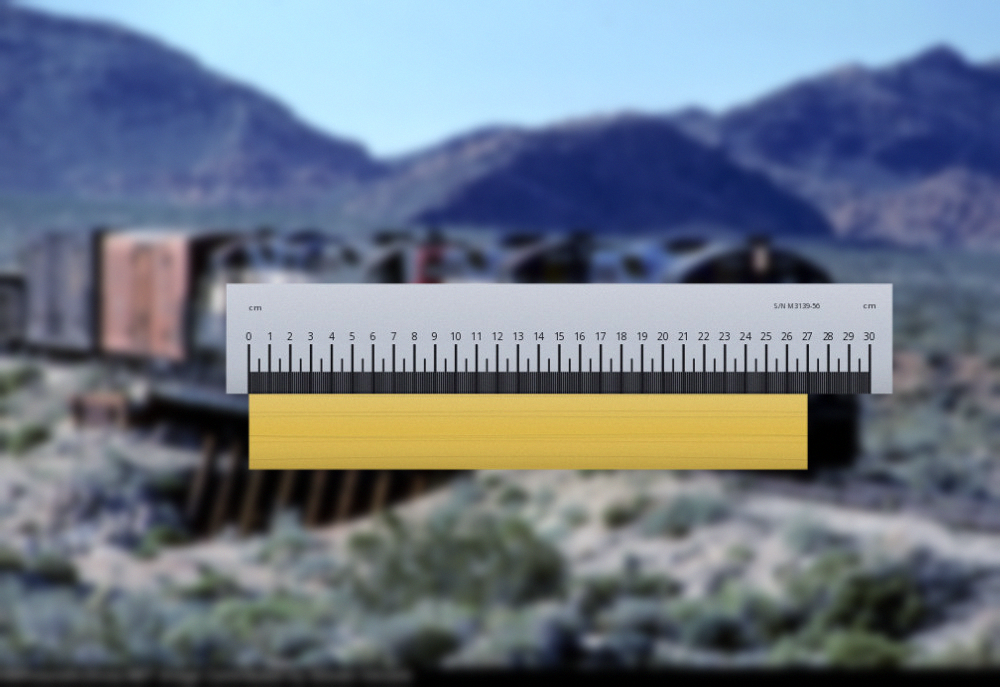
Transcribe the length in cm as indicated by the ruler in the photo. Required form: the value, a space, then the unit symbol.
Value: 27 cm
